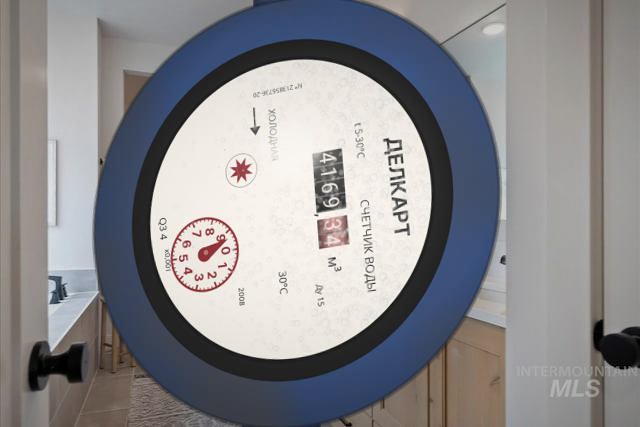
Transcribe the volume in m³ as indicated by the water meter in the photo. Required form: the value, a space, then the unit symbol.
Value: 4169.339 m³
